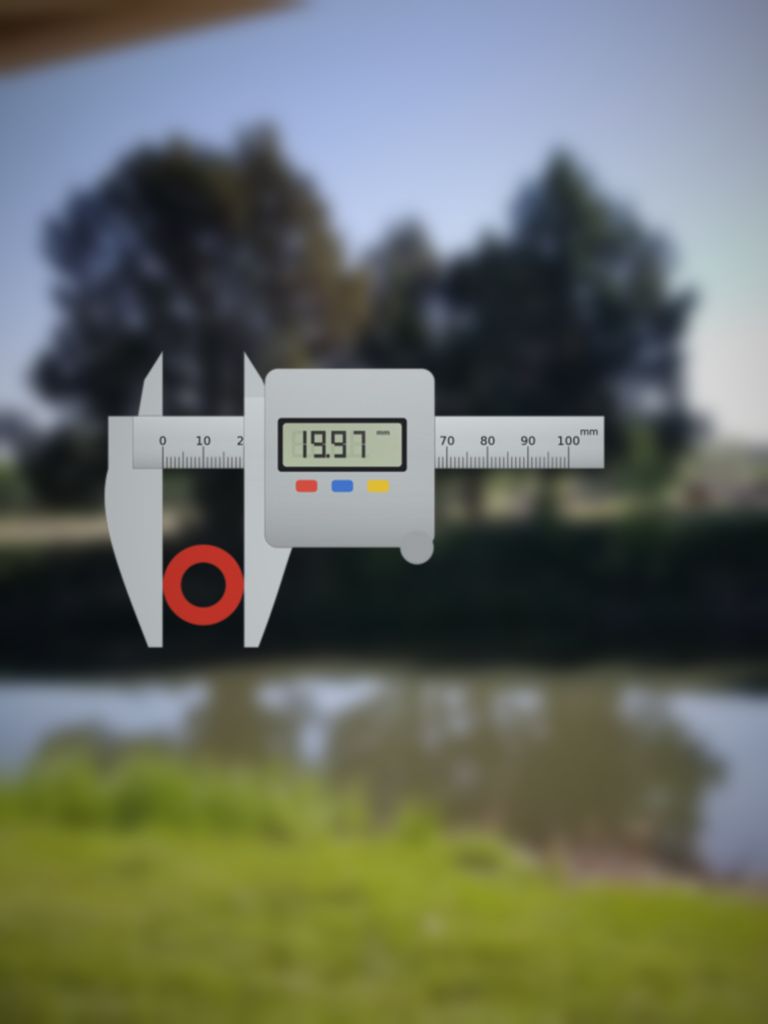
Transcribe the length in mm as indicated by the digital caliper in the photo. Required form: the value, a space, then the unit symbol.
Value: 19.97 mm
